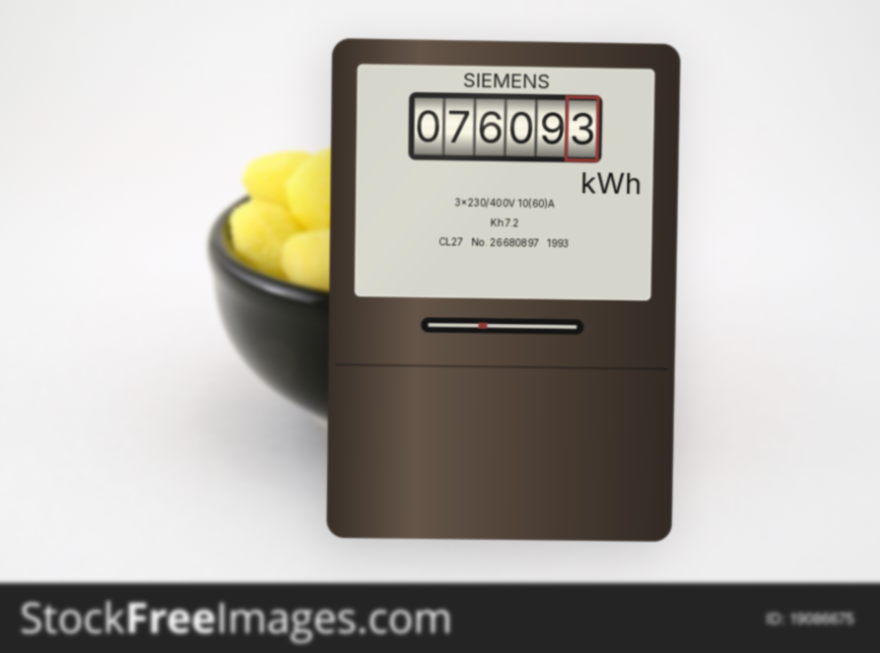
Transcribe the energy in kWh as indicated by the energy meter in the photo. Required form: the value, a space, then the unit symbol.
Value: 7609.3 kWh
